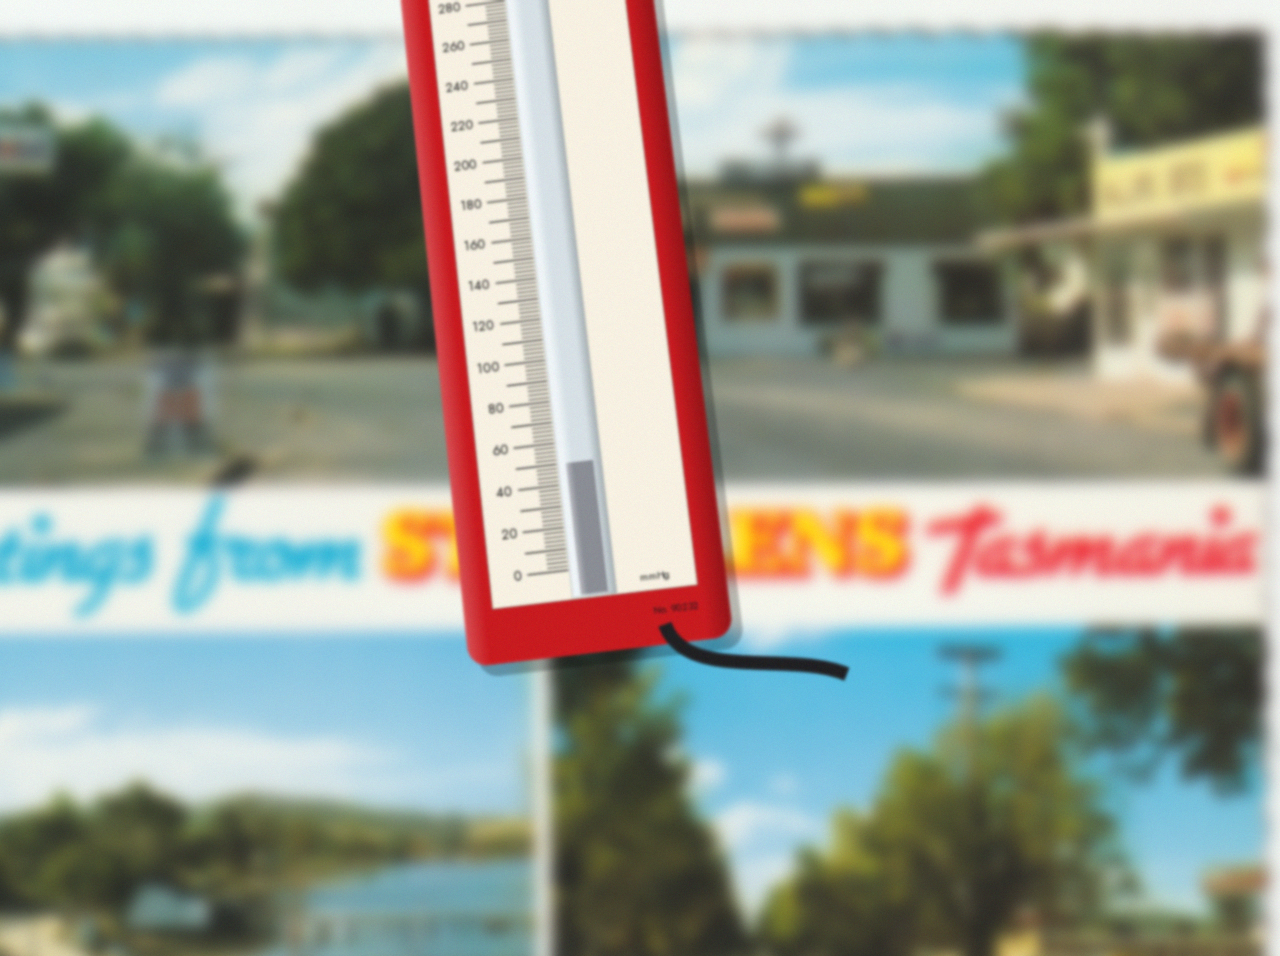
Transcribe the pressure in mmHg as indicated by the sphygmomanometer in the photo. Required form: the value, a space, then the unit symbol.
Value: 50 mmHg
